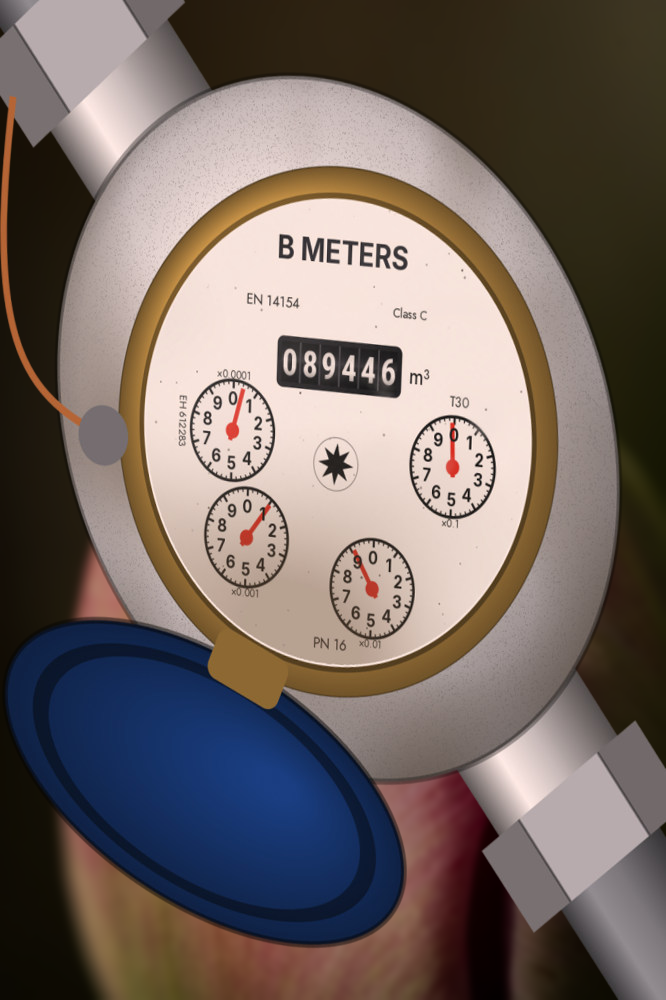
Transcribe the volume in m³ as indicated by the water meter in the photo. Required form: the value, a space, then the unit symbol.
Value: 89445.9910 m³
